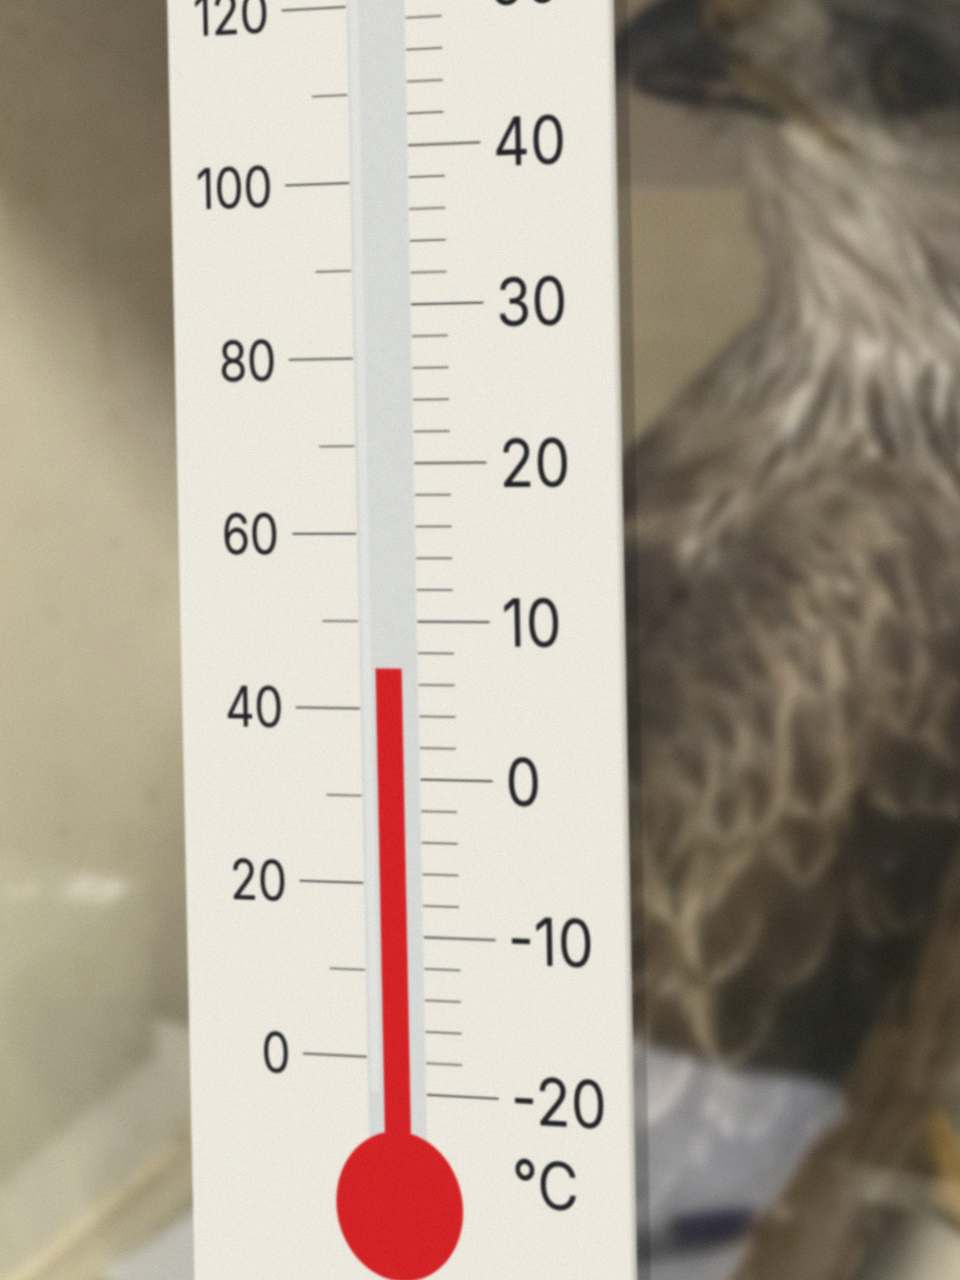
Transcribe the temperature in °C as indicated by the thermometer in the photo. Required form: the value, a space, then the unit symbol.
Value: 7 °C
